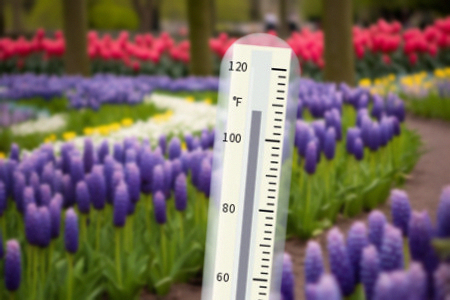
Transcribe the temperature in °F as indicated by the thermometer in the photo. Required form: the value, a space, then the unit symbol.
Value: 108 °F
